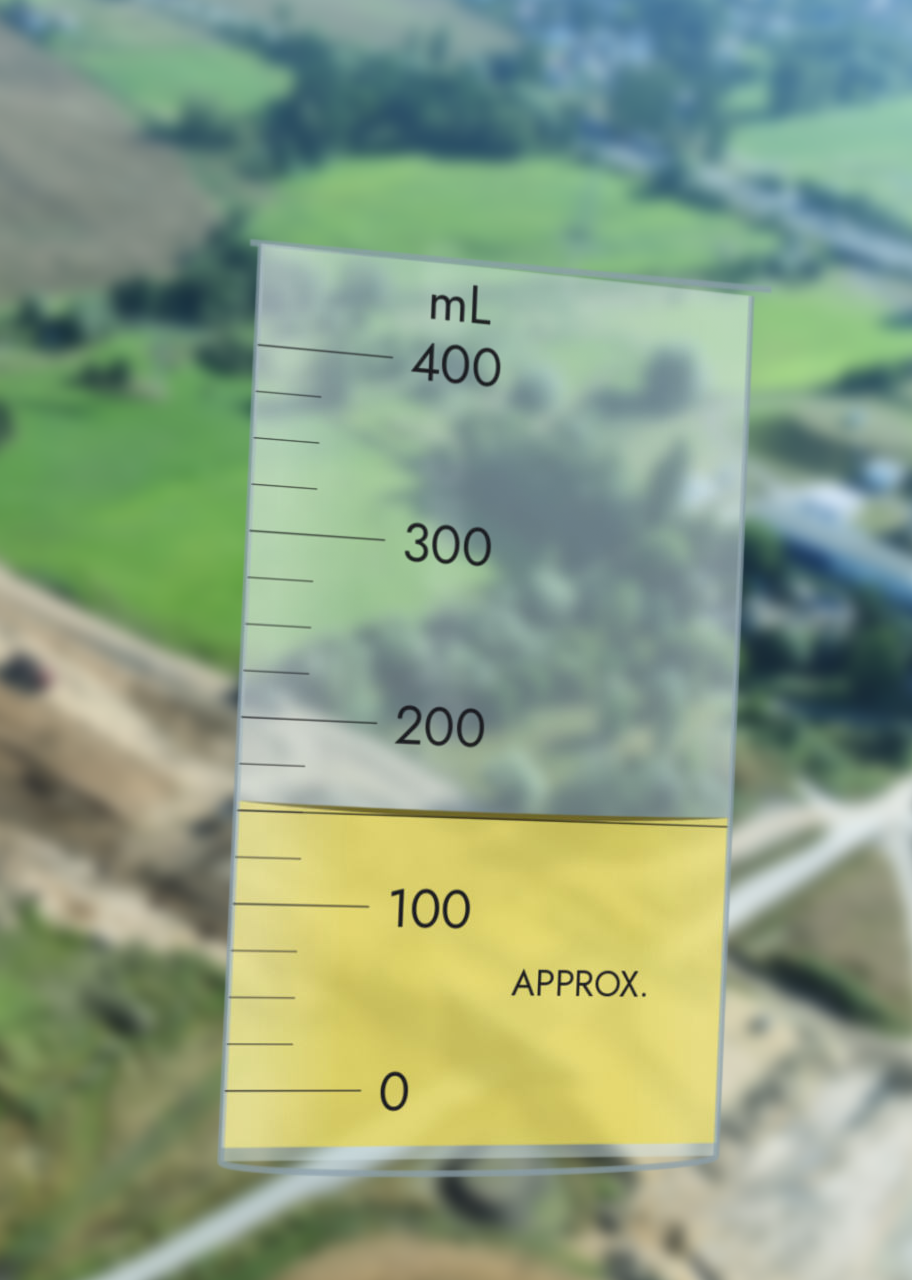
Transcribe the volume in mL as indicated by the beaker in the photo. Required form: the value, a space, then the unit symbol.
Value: 150 mL
